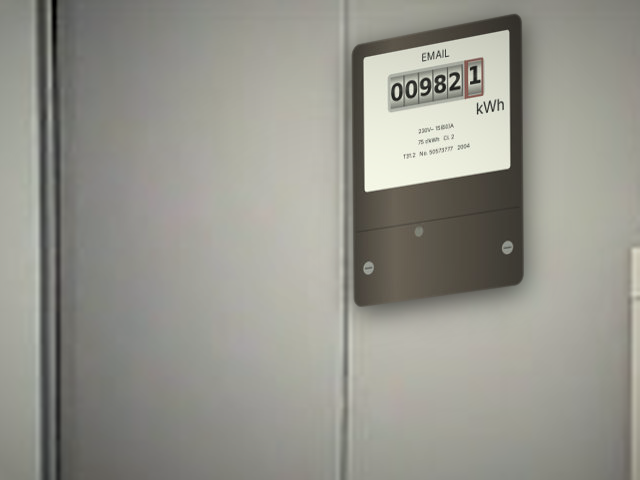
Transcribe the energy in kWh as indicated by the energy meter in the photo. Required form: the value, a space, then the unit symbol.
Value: 982.1 kWh
